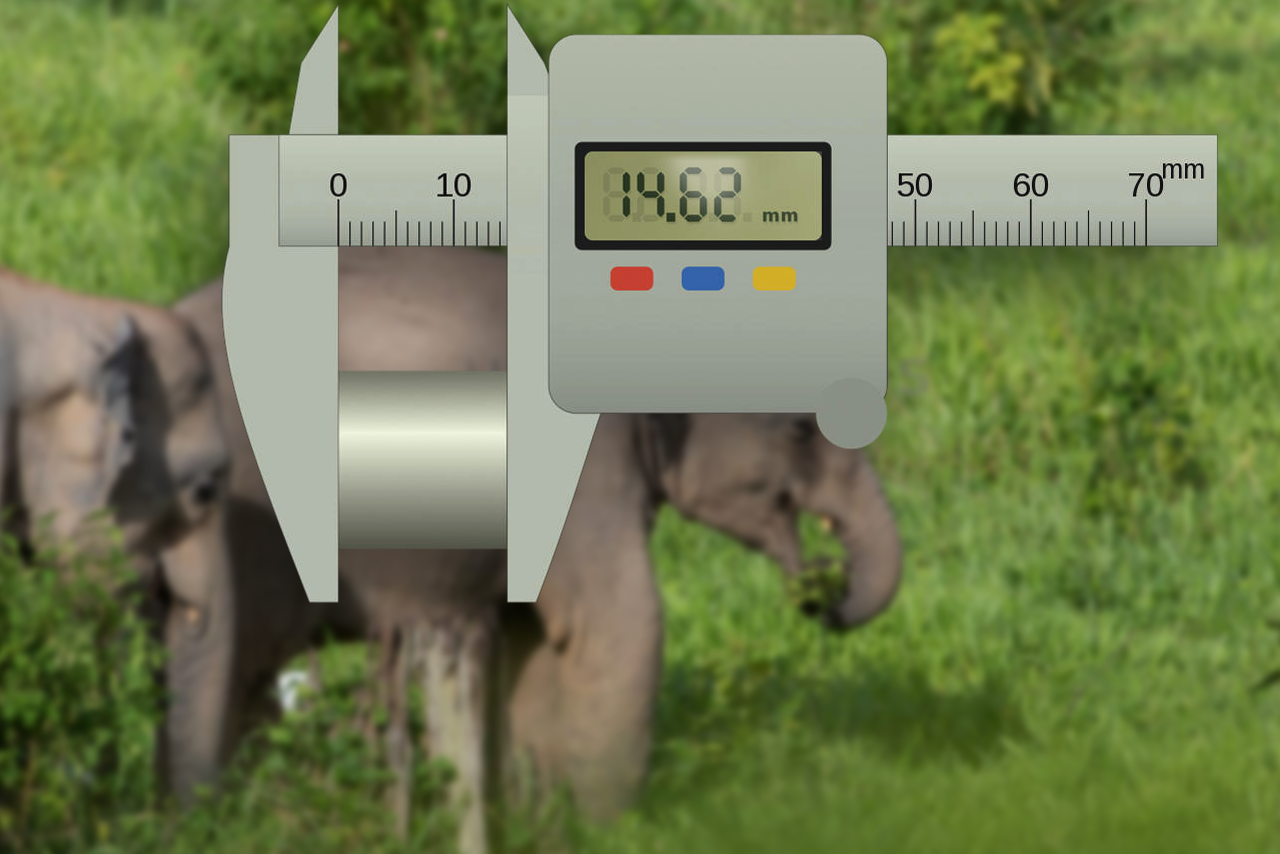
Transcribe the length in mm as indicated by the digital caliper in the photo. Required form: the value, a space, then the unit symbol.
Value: 14.62 mm
